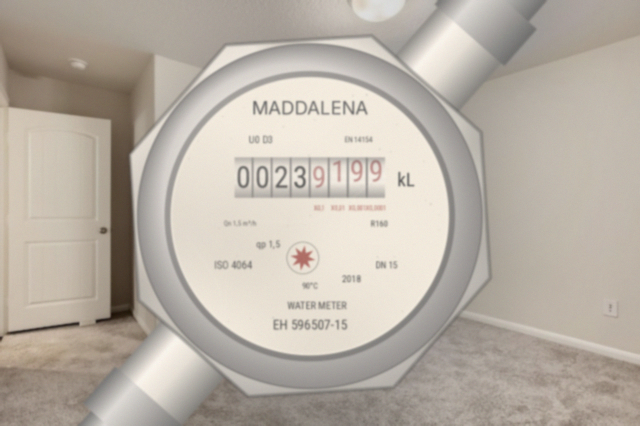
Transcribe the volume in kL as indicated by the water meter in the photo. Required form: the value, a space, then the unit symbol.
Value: 23.9199 kL
